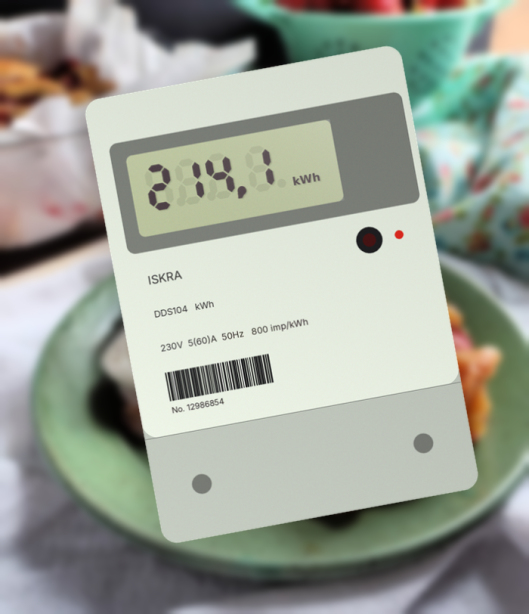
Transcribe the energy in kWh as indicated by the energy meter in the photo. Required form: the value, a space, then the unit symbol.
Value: 214.1 kWh
